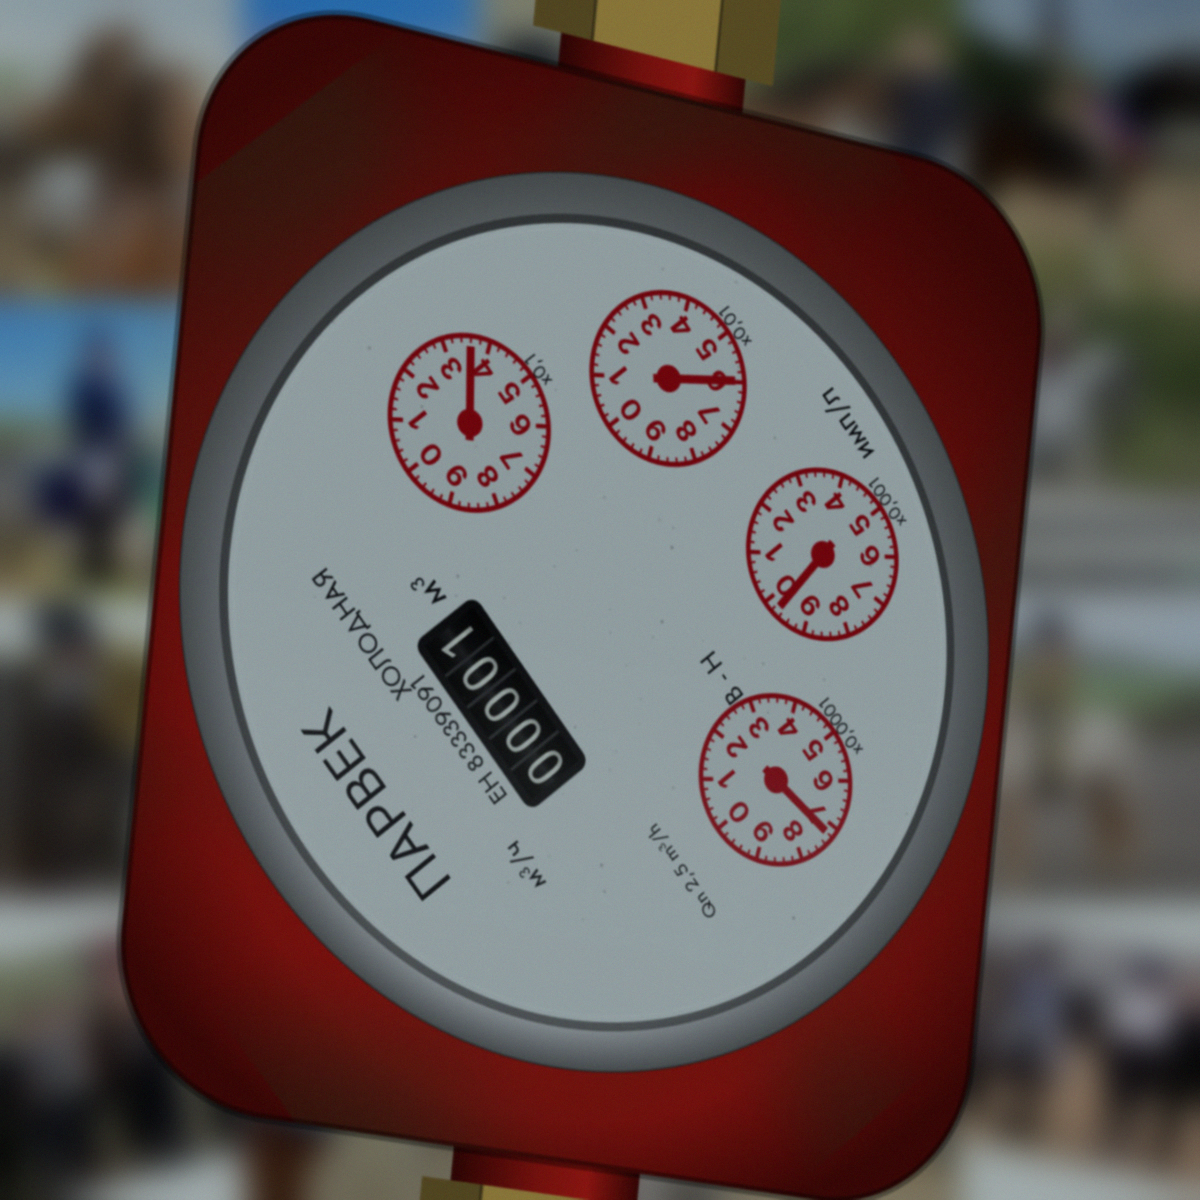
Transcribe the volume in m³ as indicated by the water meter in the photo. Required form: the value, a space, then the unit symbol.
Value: 1.3597 m³
